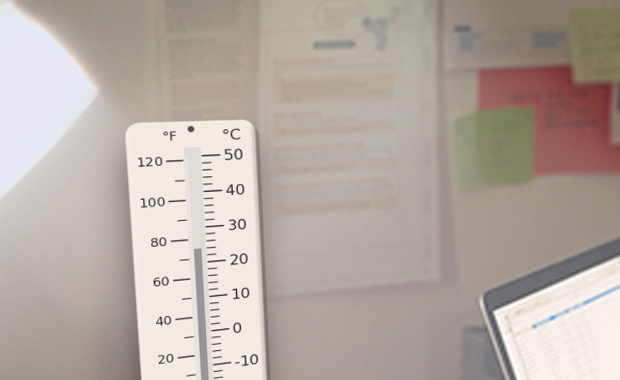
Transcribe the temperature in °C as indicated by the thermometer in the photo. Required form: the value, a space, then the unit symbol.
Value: 24 °C
